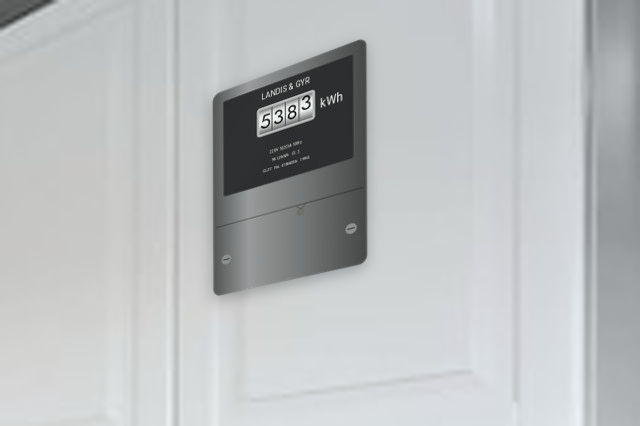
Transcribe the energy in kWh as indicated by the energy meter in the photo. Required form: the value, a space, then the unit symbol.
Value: 5383 kWh
